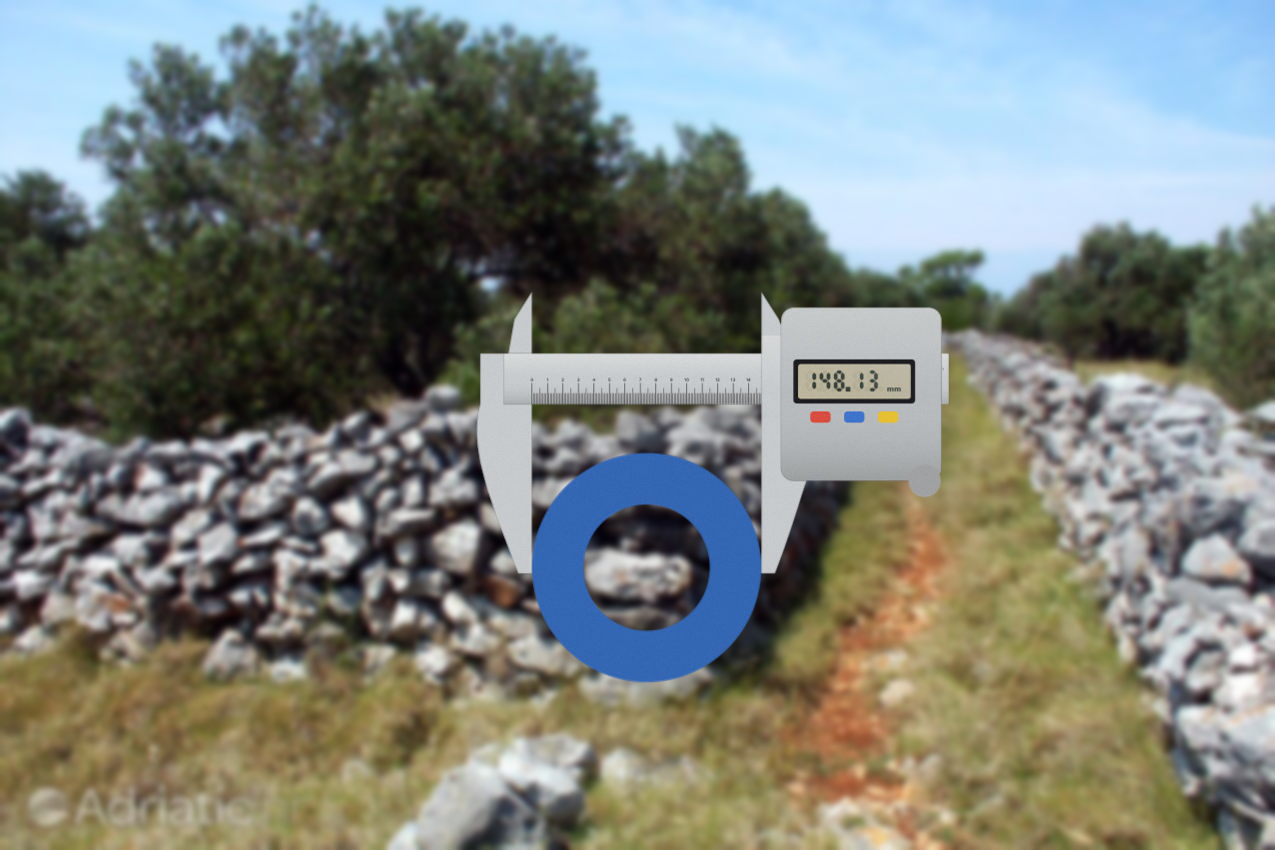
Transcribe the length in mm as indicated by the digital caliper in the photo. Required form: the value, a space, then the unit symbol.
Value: 148.13 mm
